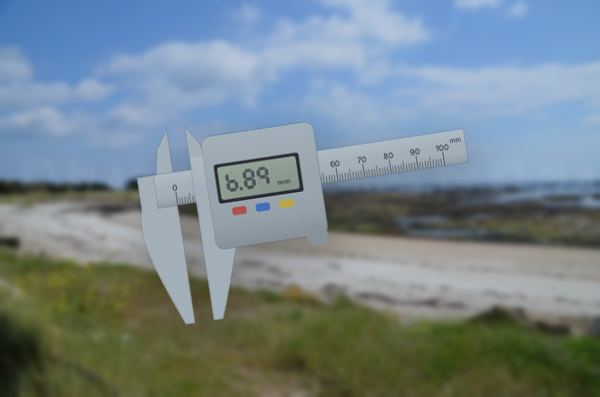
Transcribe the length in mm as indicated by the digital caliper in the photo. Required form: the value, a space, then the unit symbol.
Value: 6.89 mm
